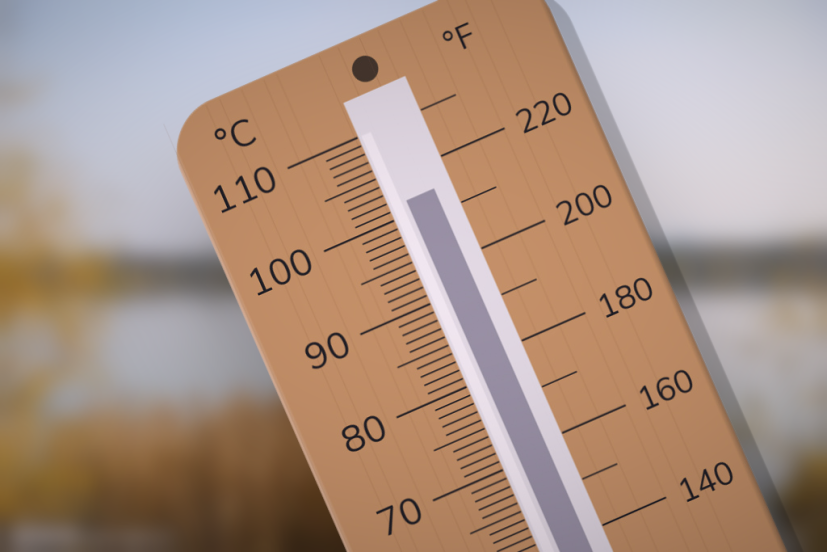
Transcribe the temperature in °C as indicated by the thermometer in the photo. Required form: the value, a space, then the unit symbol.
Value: 101.5 °C
